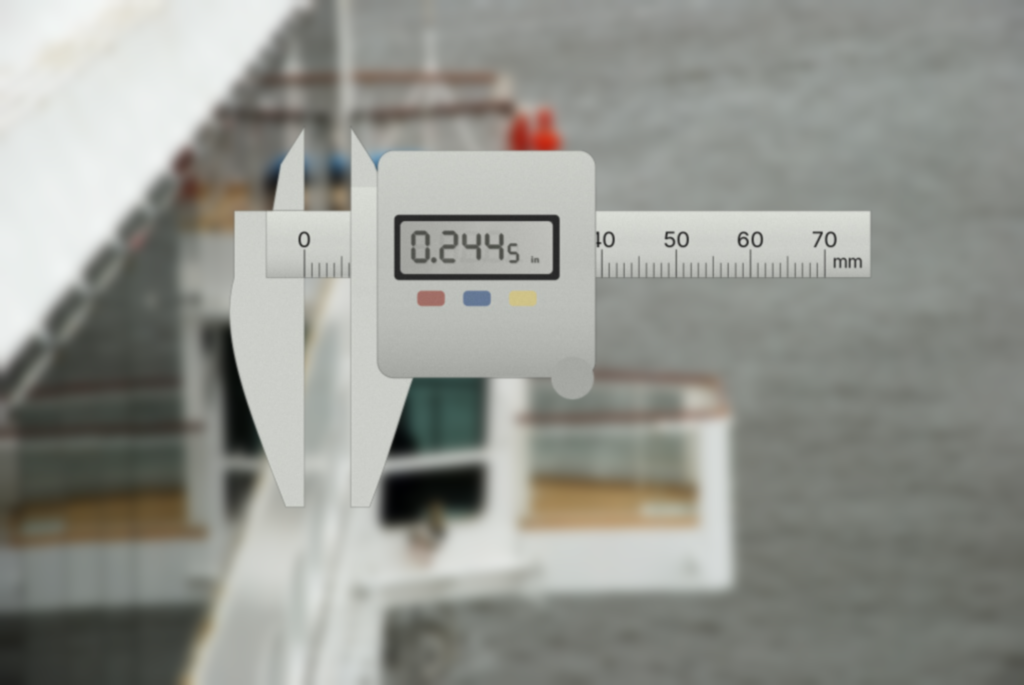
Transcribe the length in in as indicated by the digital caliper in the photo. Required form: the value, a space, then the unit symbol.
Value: 0.2445 in
